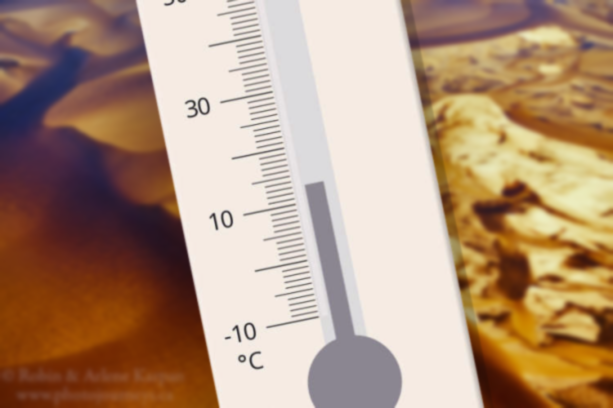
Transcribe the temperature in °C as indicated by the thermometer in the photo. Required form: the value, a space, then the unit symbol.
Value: 13 °C
